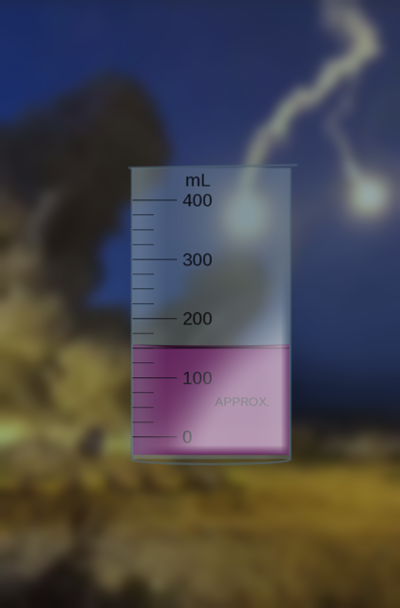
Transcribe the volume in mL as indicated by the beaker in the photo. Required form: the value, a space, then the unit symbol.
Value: 150 mL
